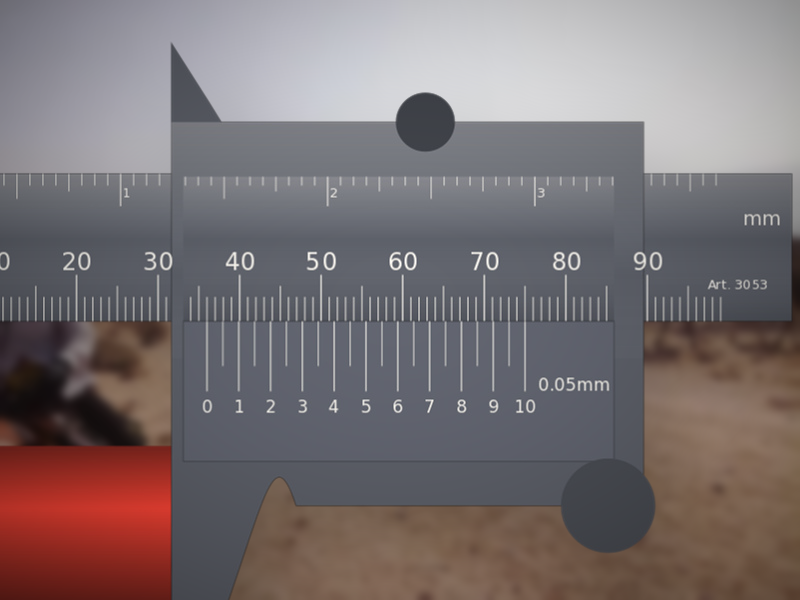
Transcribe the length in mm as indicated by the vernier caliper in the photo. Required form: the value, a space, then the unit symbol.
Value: 36.0 mm
